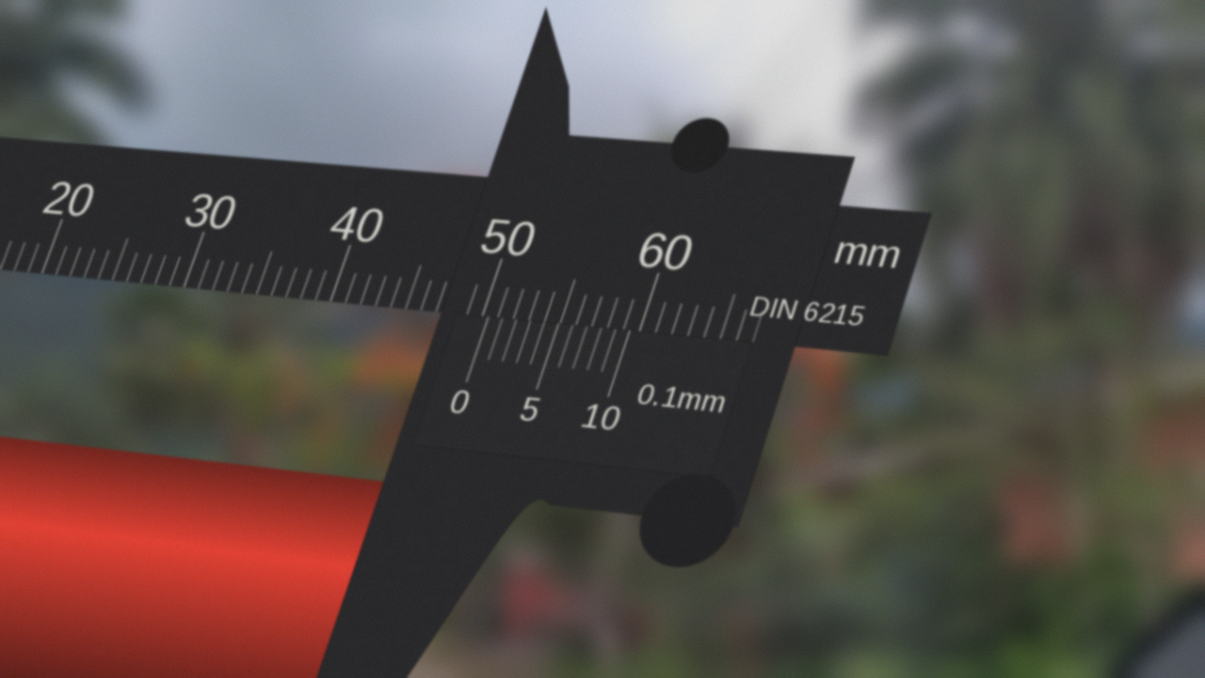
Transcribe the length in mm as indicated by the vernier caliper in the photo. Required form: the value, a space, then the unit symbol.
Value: 50.4 mm
